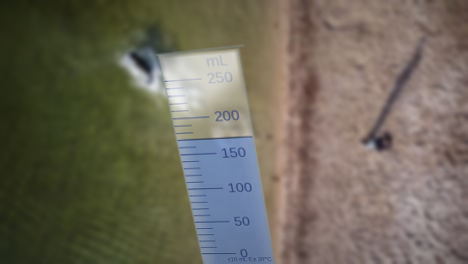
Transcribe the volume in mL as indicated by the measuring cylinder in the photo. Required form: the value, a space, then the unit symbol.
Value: 170 mL
